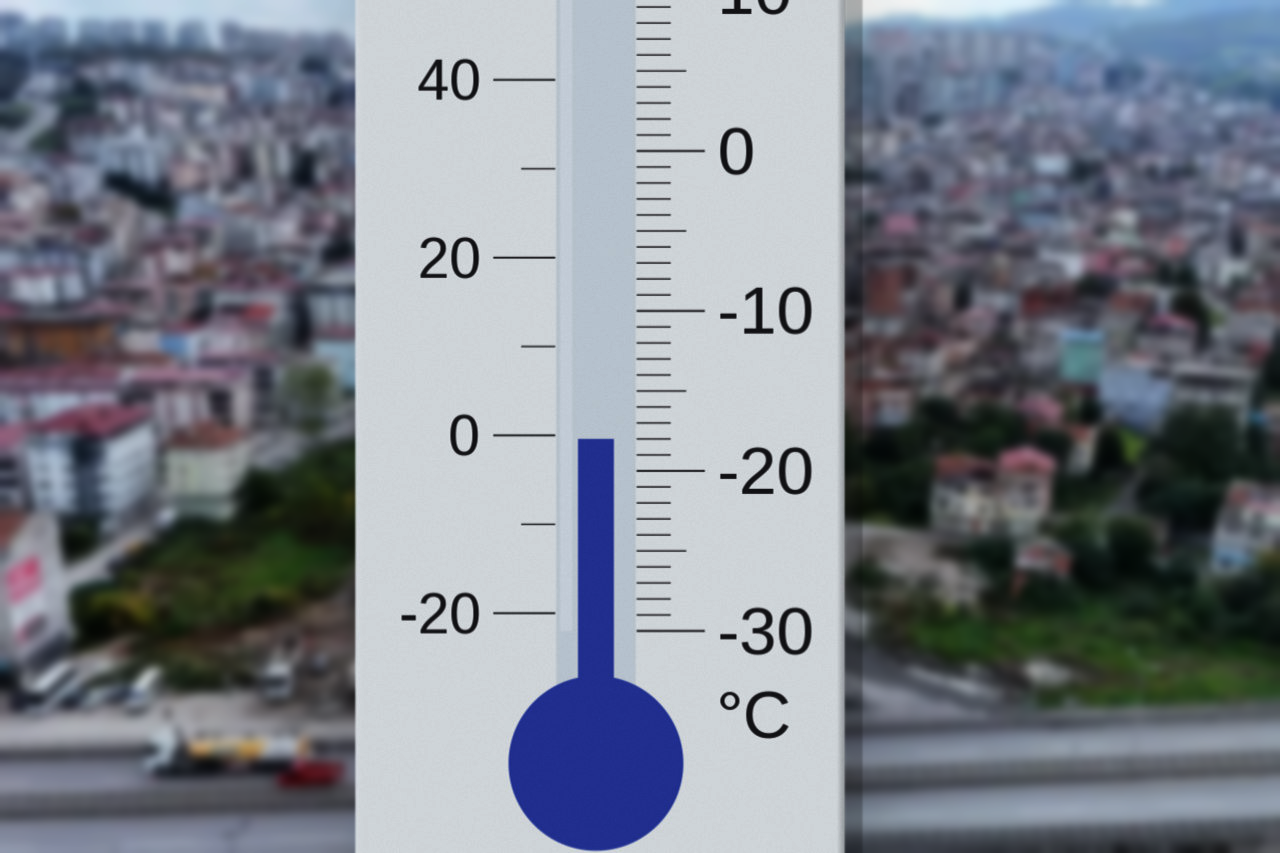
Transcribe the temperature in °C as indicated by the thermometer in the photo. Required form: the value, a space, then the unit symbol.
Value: -18 °C
